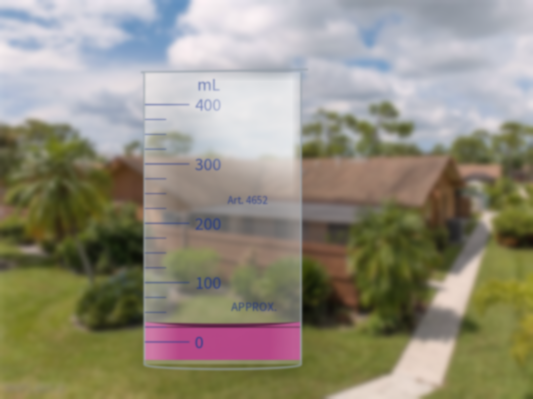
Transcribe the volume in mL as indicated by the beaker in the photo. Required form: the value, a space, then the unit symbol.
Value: 25 mL
